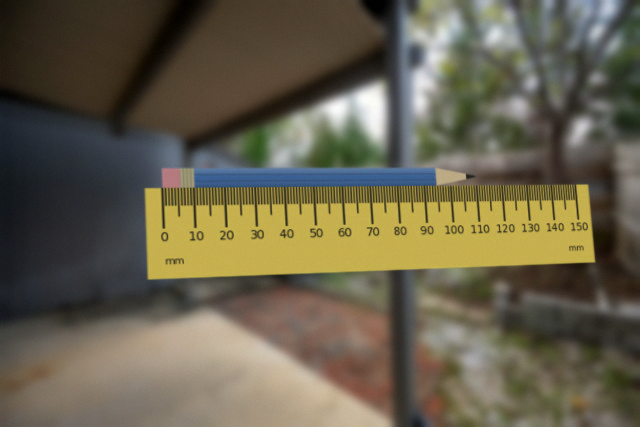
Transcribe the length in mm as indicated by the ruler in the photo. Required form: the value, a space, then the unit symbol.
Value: 110 mm
